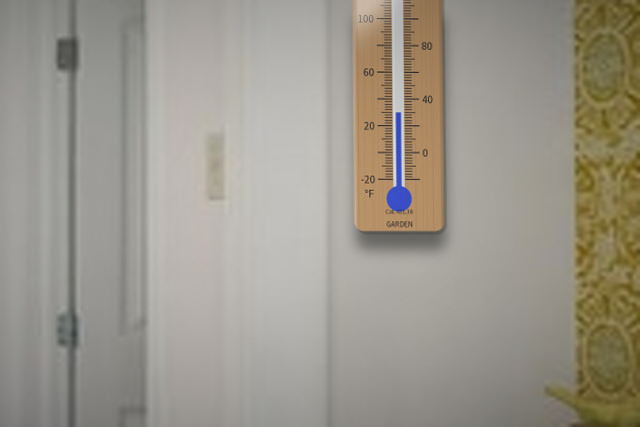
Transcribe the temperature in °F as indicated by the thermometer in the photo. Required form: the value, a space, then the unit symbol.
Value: 30 °F
